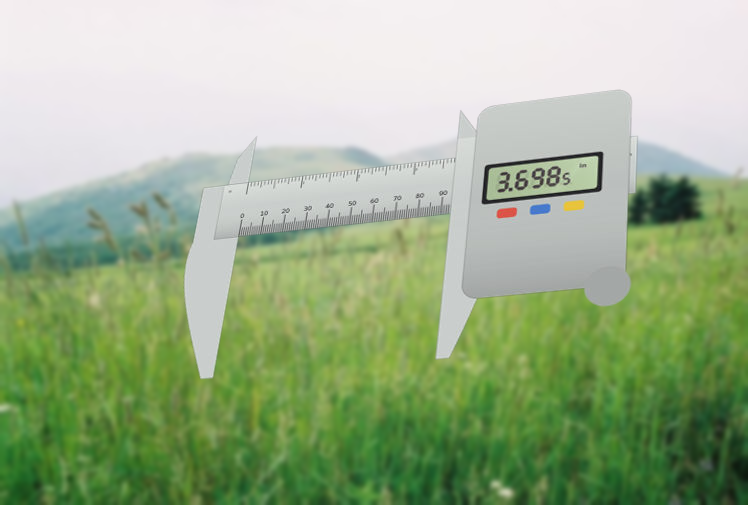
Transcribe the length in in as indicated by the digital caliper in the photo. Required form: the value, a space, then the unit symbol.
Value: 3.6985 in
